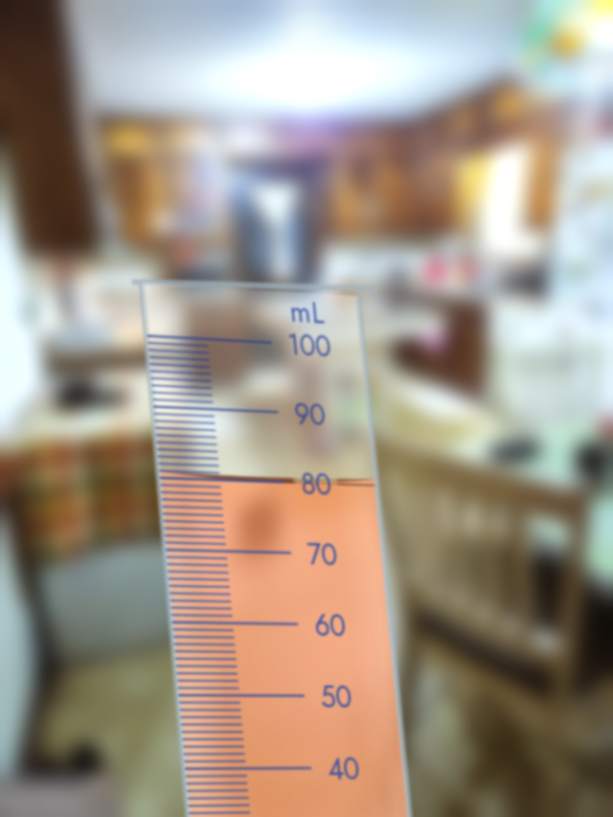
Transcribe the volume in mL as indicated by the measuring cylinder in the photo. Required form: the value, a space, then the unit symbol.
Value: 80 mL
